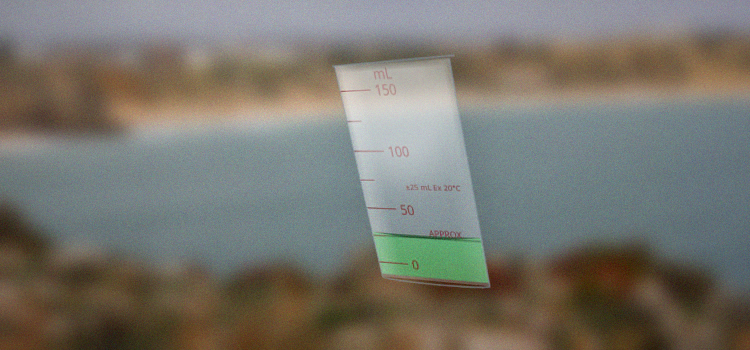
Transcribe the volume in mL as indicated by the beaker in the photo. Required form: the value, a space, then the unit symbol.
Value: 25 mL
